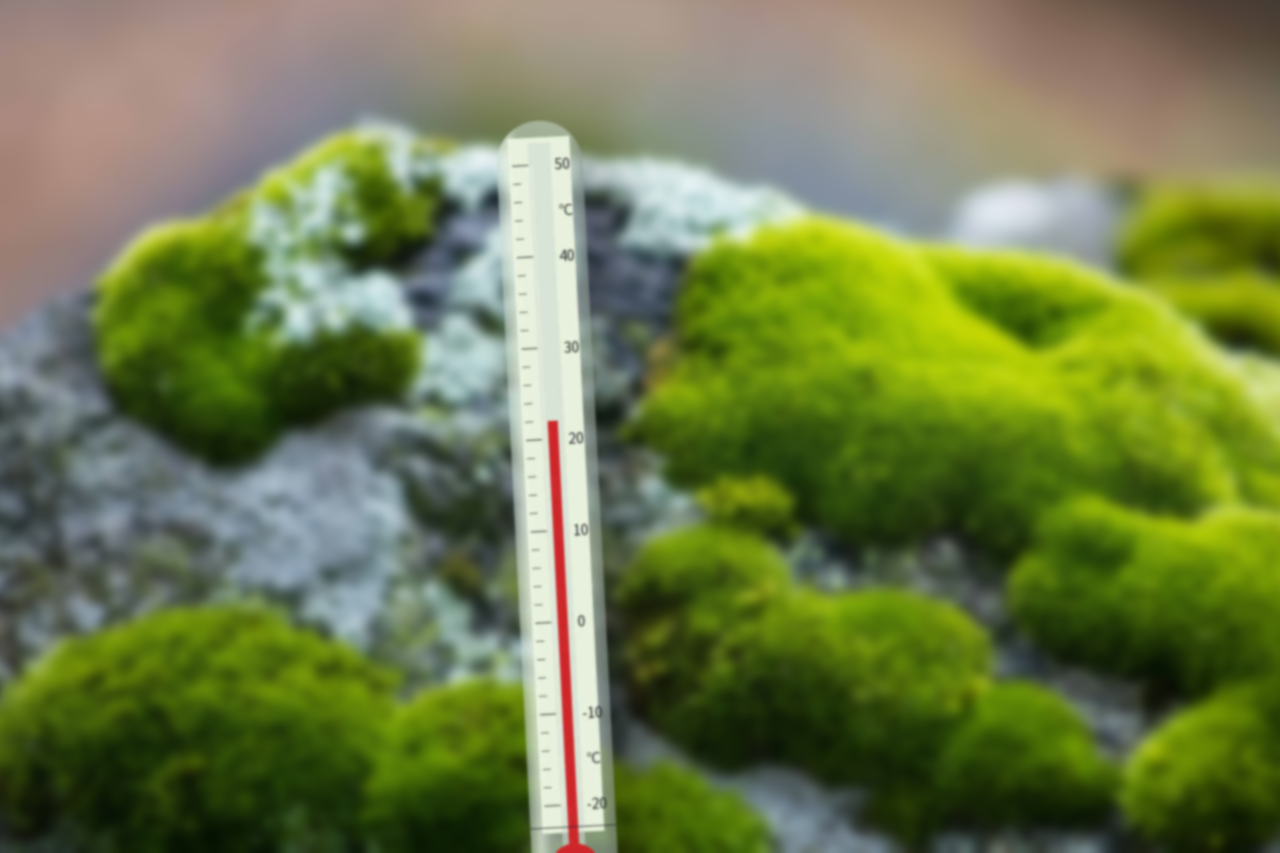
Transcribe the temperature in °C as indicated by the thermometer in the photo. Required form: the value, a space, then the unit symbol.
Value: 22 °C
